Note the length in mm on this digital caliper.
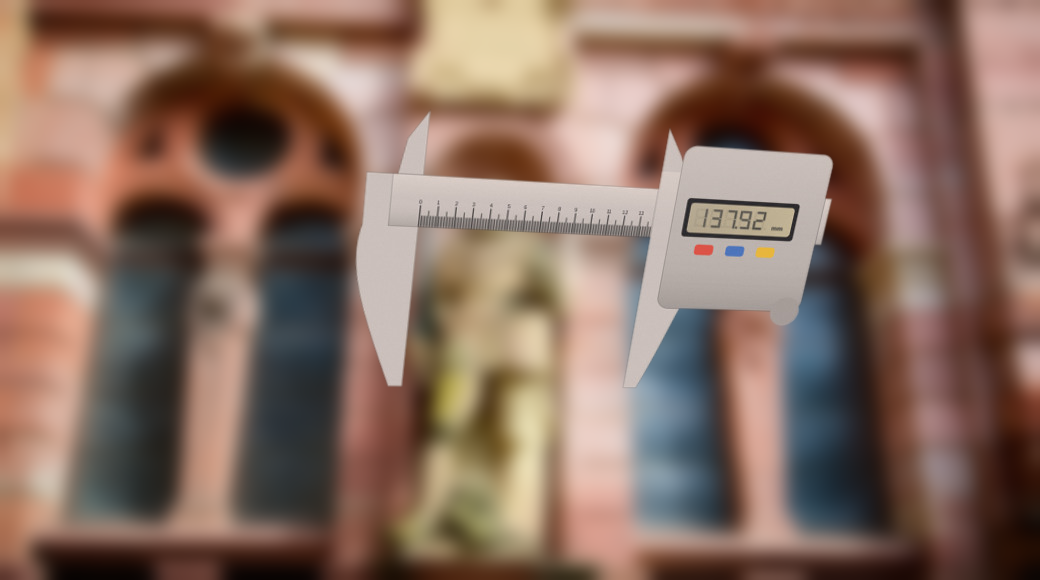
137.92 mm
